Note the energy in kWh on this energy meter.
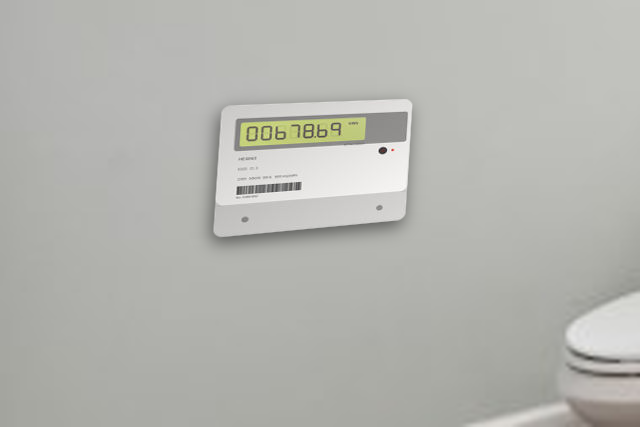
678.69 kWh
